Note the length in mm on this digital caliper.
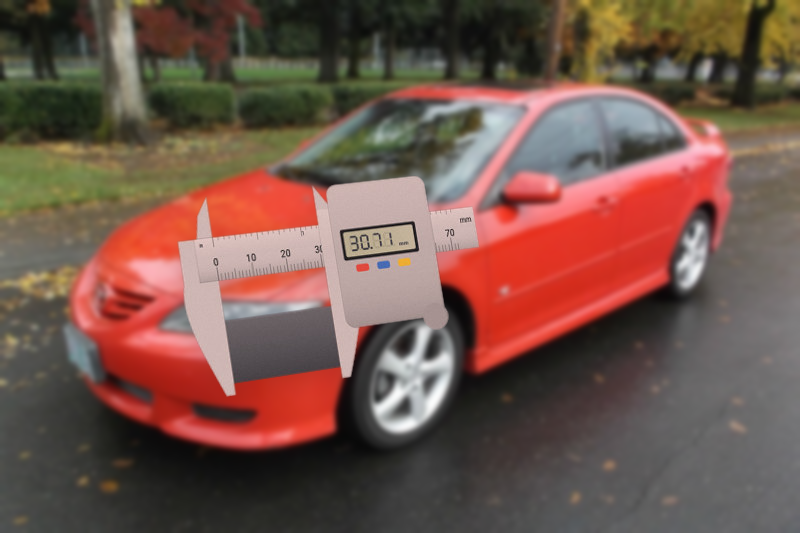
30.71 mm
